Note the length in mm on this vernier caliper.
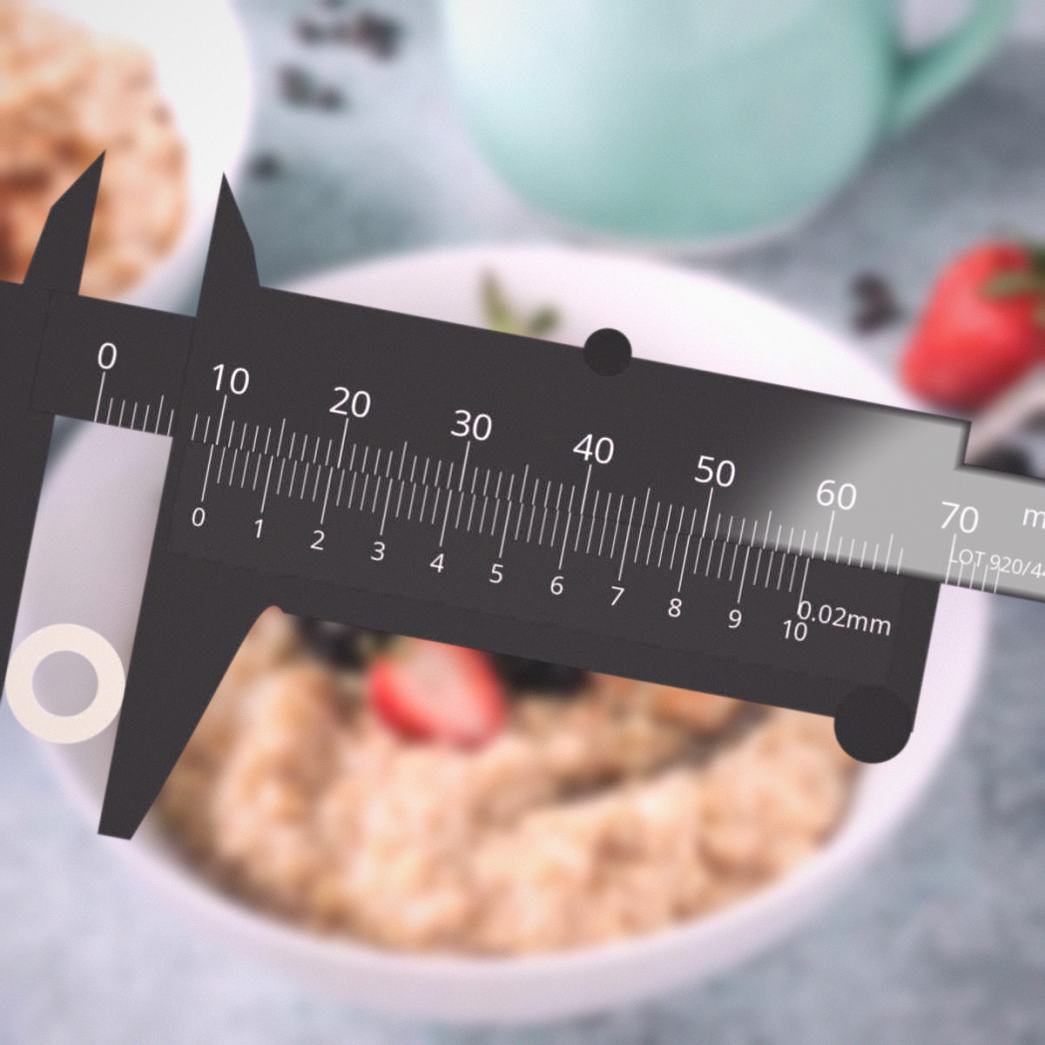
9.7 mm
